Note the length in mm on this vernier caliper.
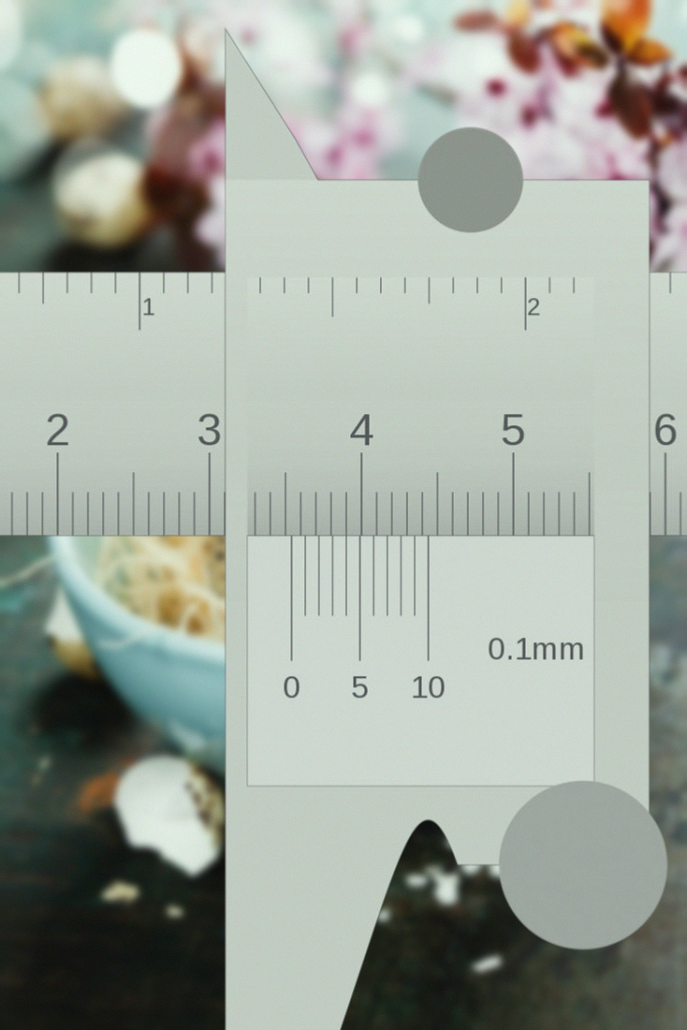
35.4 mm
